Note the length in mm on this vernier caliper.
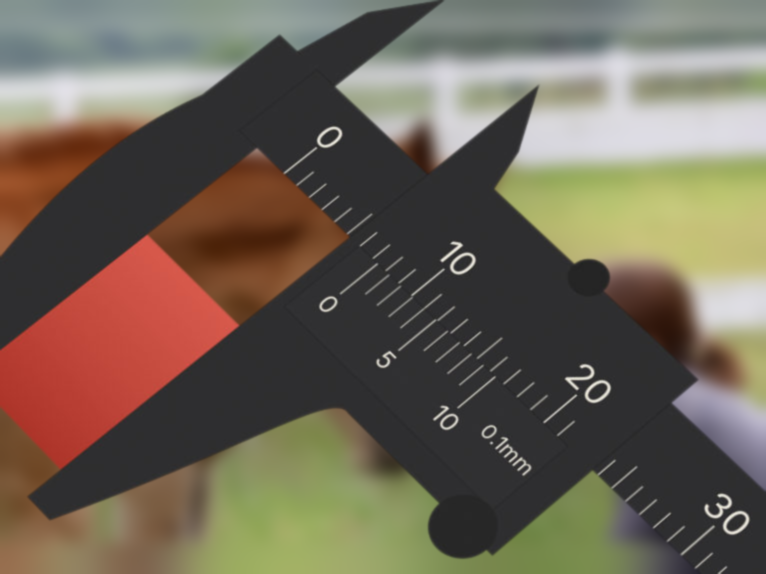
7.4 mm
